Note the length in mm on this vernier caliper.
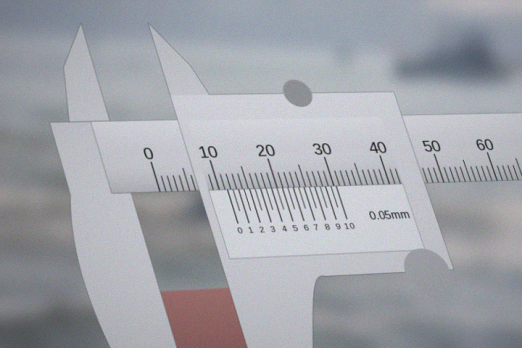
11.4 mm
